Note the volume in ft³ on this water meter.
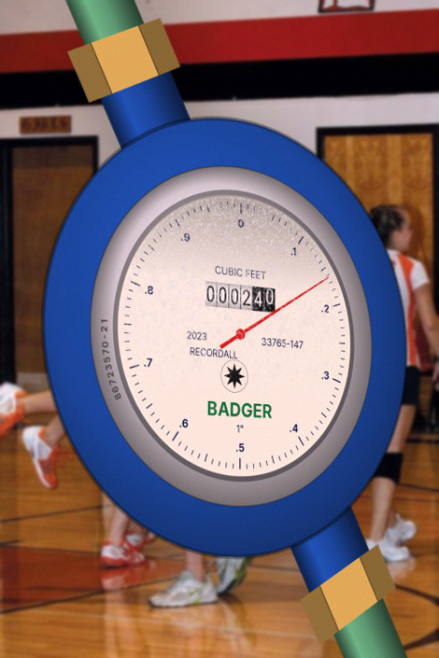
240.16 ft³
